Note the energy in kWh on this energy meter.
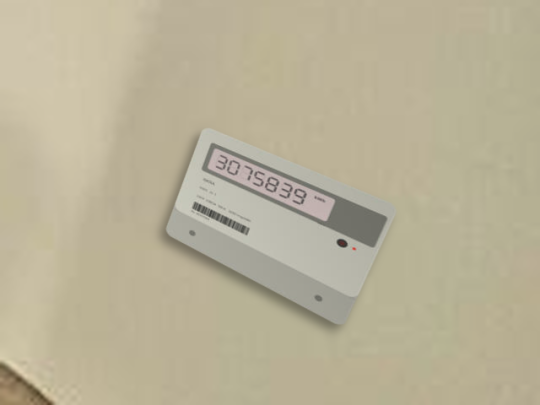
3075839 kWh
